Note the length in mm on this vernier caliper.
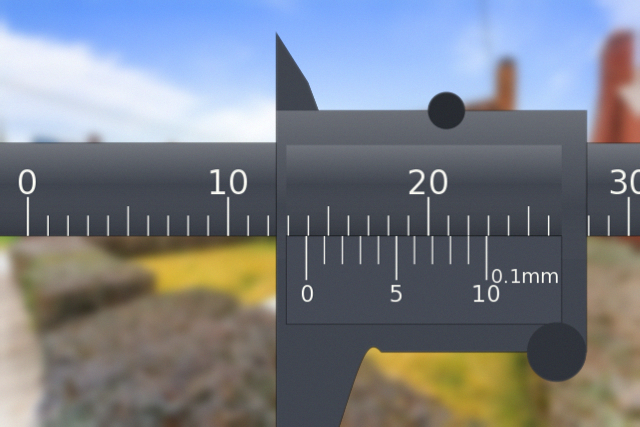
13.9 mm
